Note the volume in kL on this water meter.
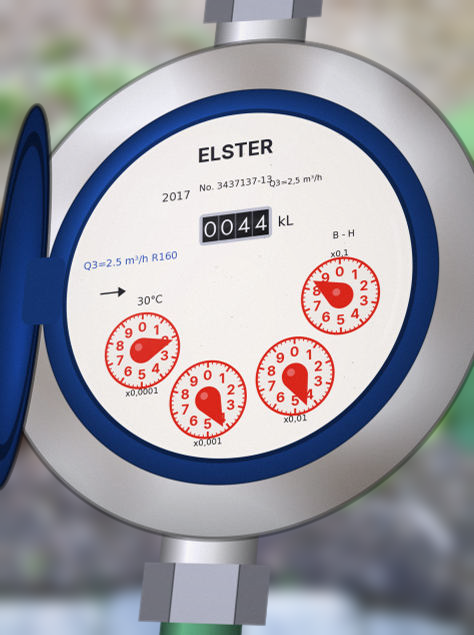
44.8442 kL
